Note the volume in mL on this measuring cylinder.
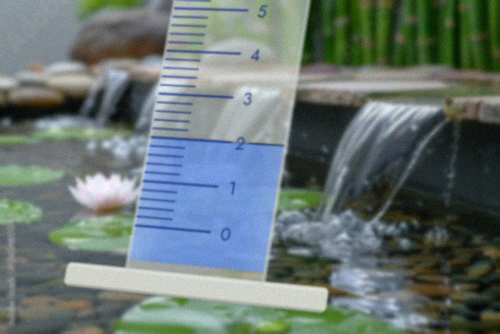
2 mL
